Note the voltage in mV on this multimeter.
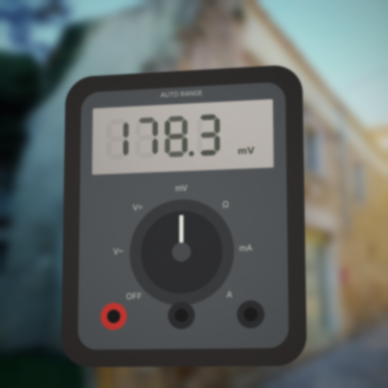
178.3 mV
